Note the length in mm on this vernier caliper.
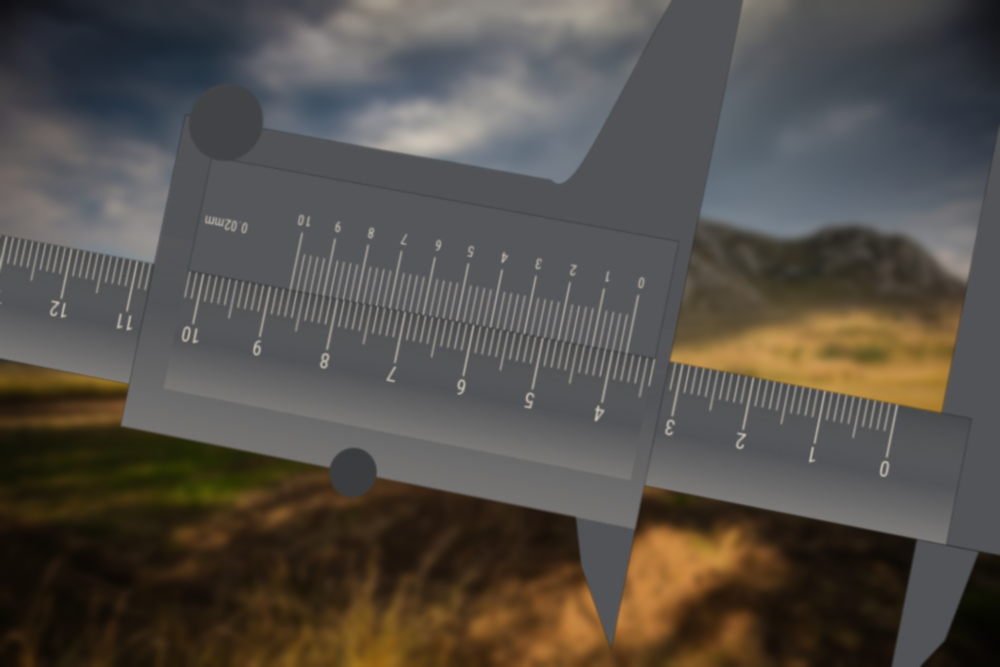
38.0 mm
